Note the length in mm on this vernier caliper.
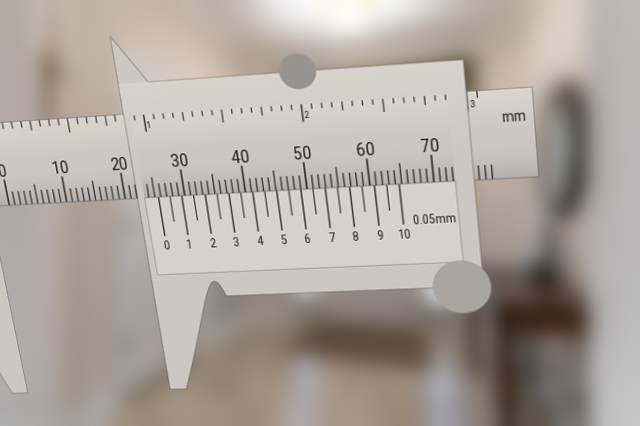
25.6 mm
